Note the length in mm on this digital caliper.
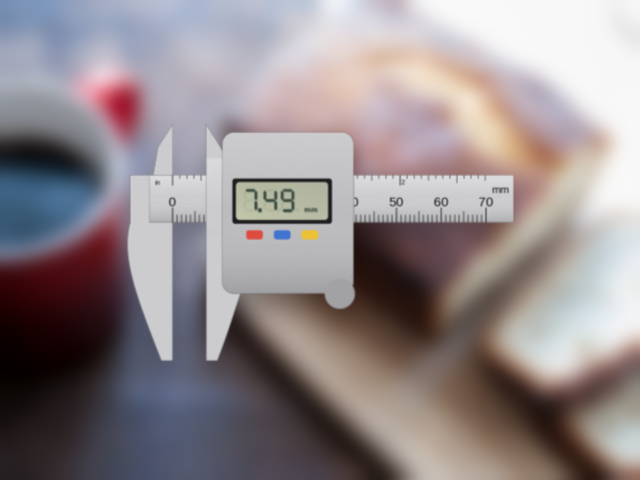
7.49 mm
